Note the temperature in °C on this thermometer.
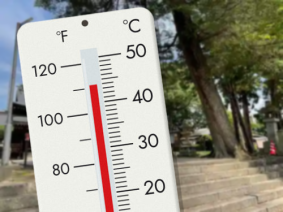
44 °C
